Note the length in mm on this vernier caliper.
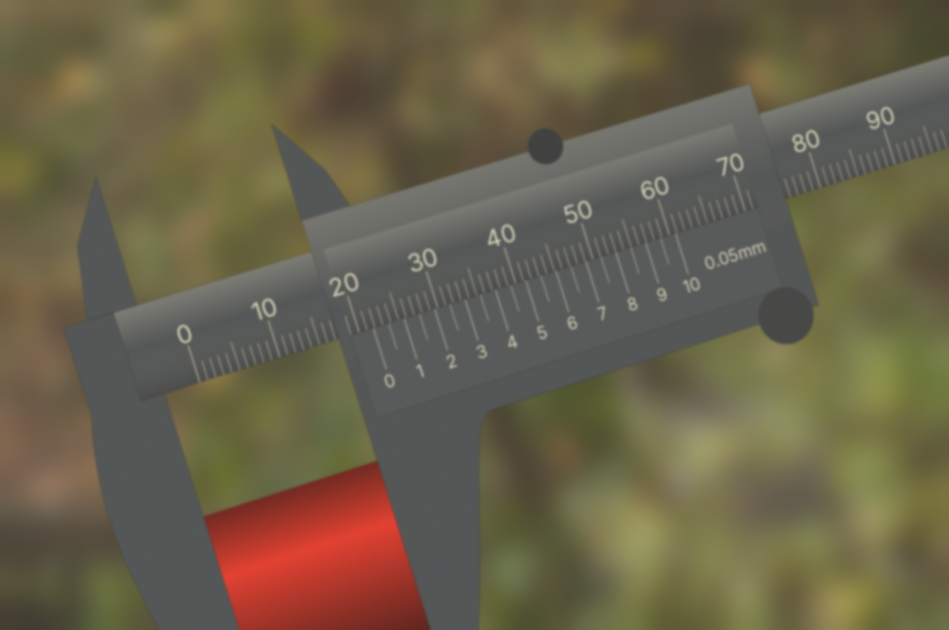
21.8 mm
